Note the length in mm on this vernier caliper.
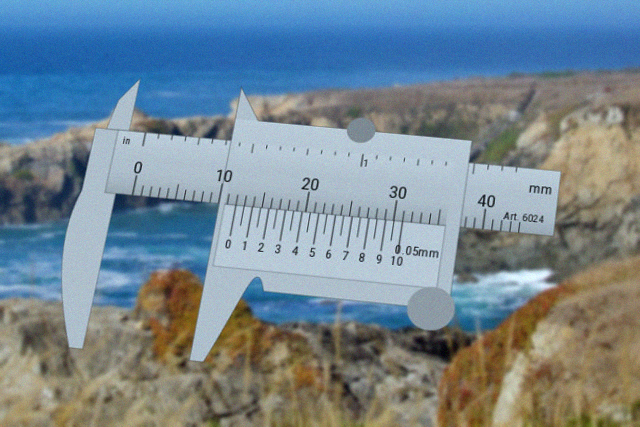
12.0 mm
